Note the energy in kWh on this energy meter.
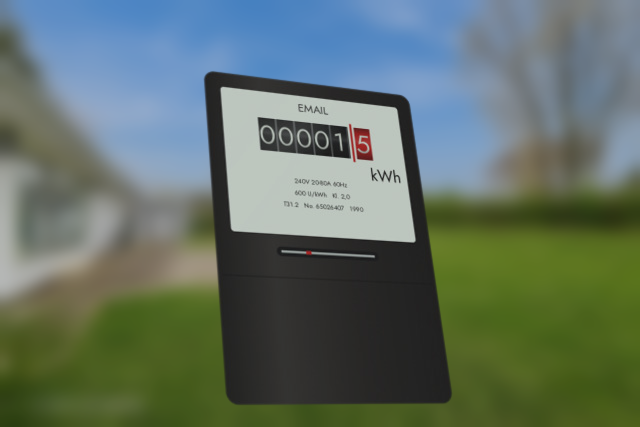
1.5 kWh
